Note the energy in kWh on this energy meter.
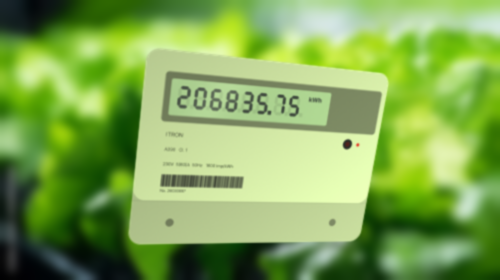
206835.75 kWh
